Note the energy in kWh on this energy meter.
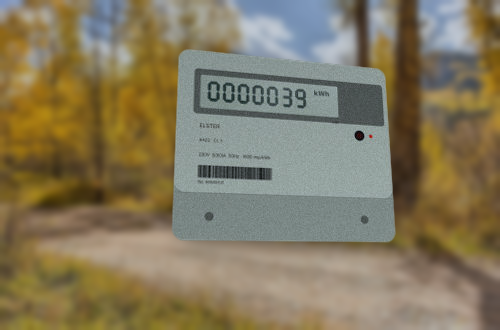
39 kWh
